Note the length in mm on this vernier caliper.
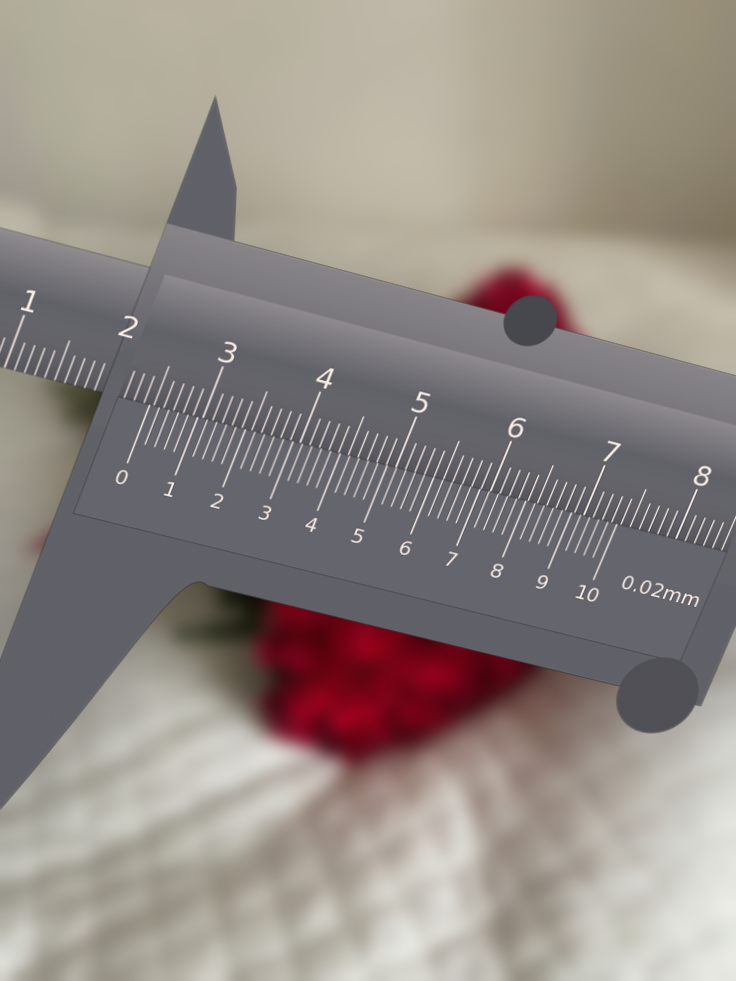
24.6 mm
